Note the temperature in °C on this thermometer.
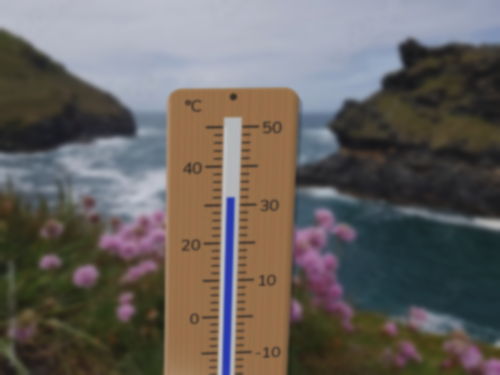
32 °C
